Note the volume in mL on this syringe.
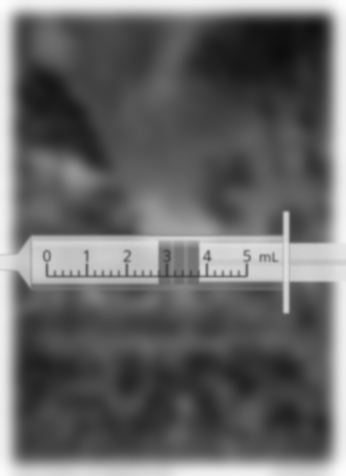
2.8 mL
